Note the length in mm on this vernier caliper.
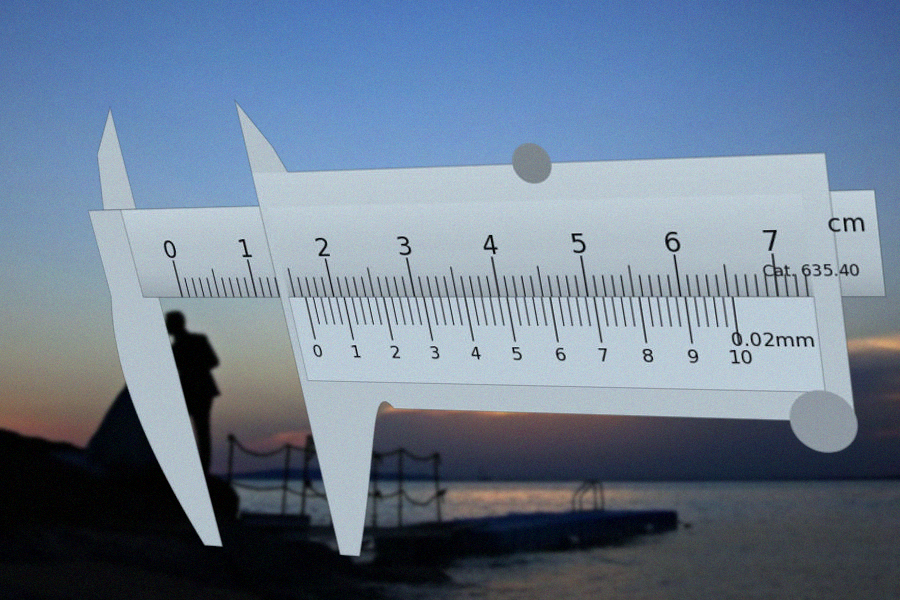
16.4 mm
